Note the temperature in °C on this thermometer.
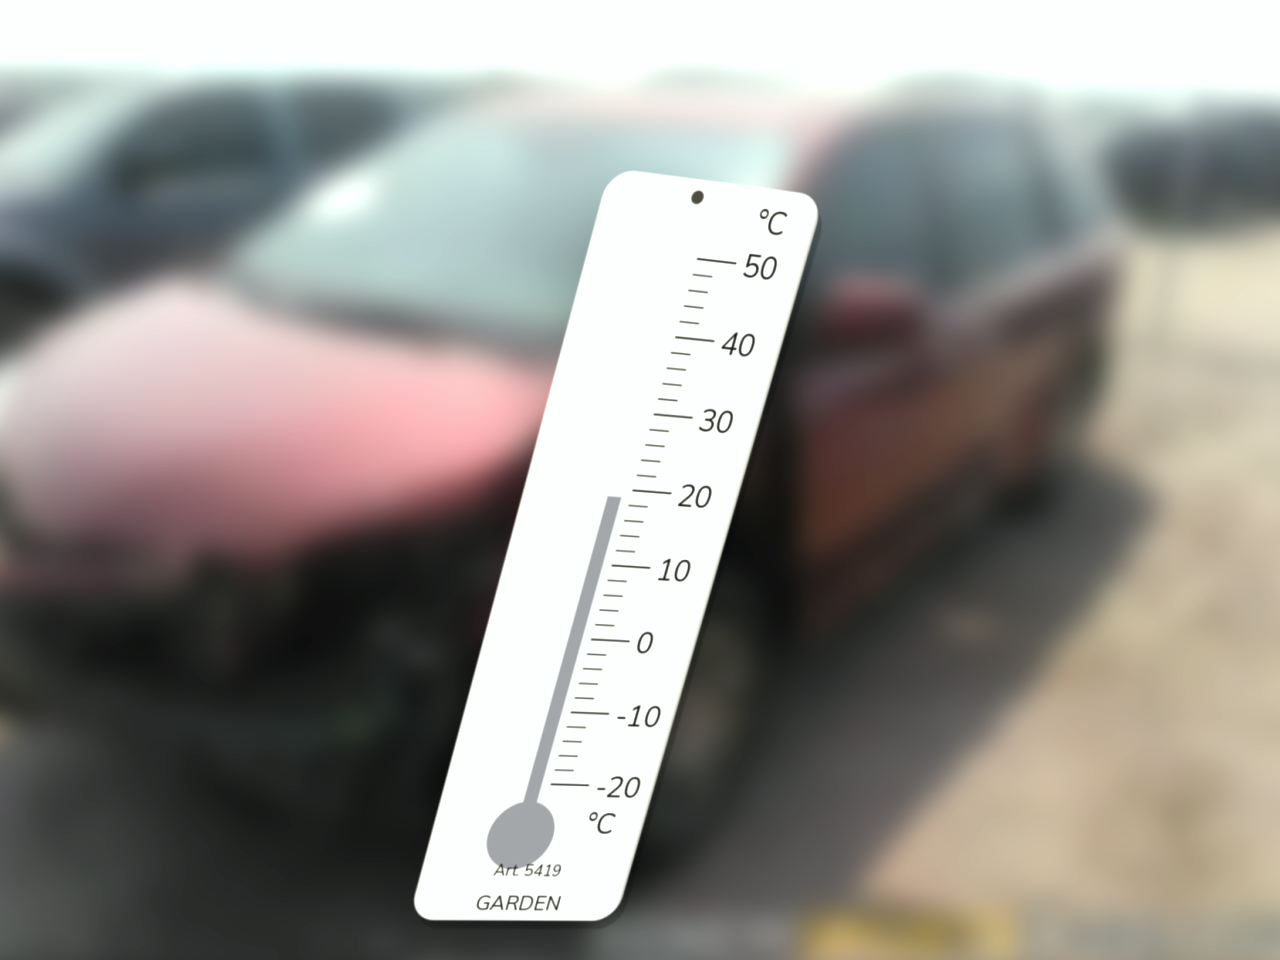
19 °C
